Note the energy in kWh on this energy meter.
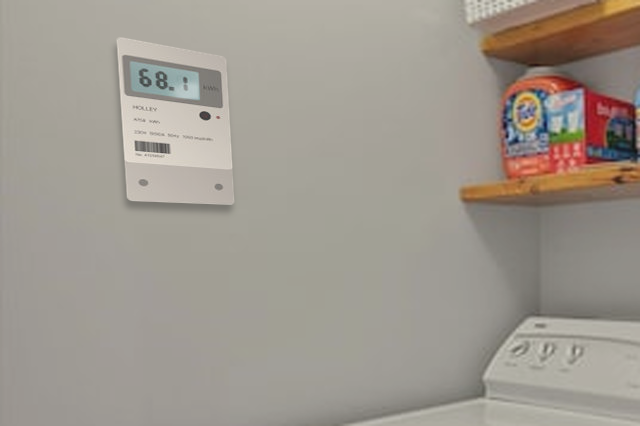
68.1 kWh
